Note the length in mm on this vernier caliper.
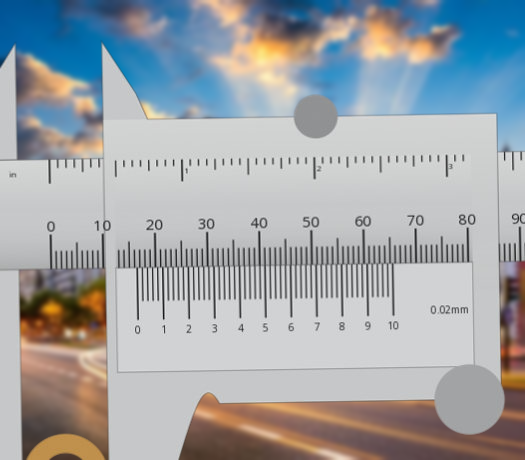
16.5 mm
